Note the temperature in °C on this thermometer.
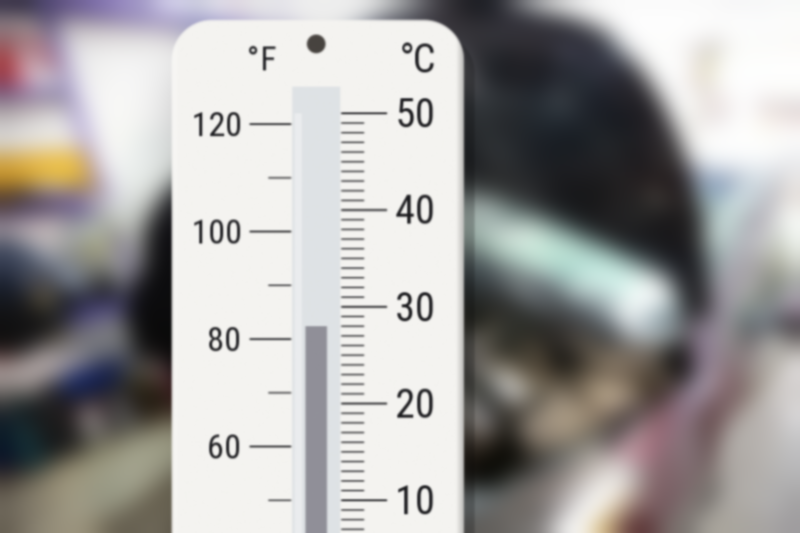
28 °C
